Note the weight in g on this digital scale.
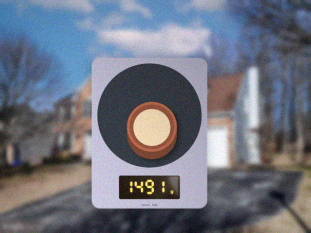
1491 g
